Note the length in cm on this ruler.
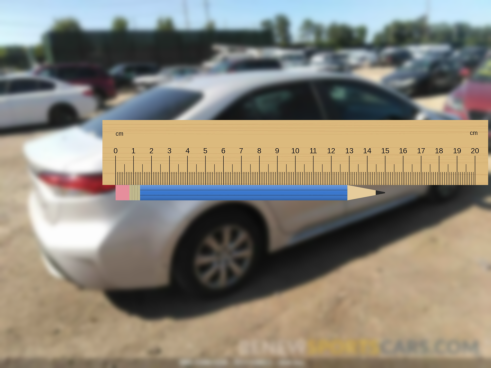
15 cm
